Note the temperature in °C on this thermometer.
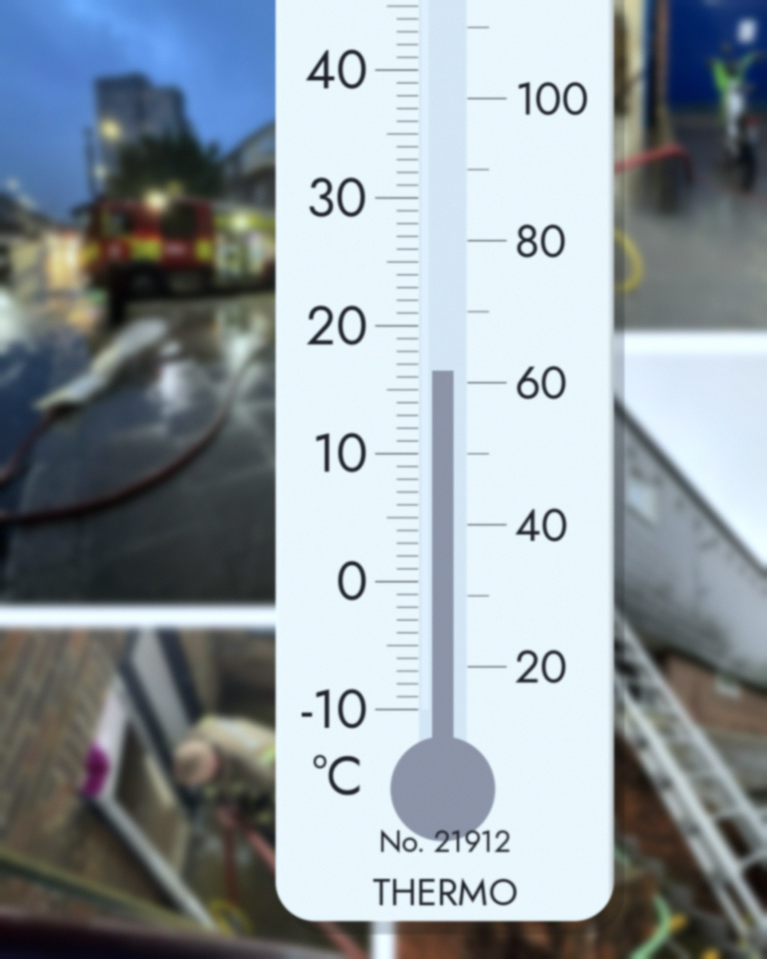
16.5 °C
